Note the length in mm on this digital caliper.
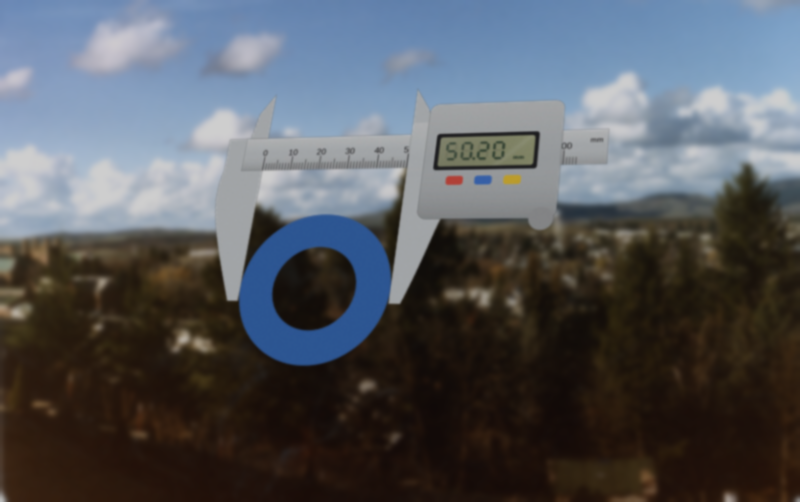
50.20 mm
